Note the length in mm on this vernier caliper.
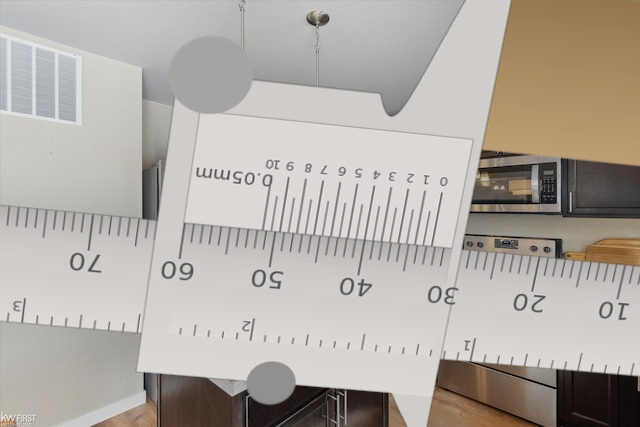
32.4 mm
